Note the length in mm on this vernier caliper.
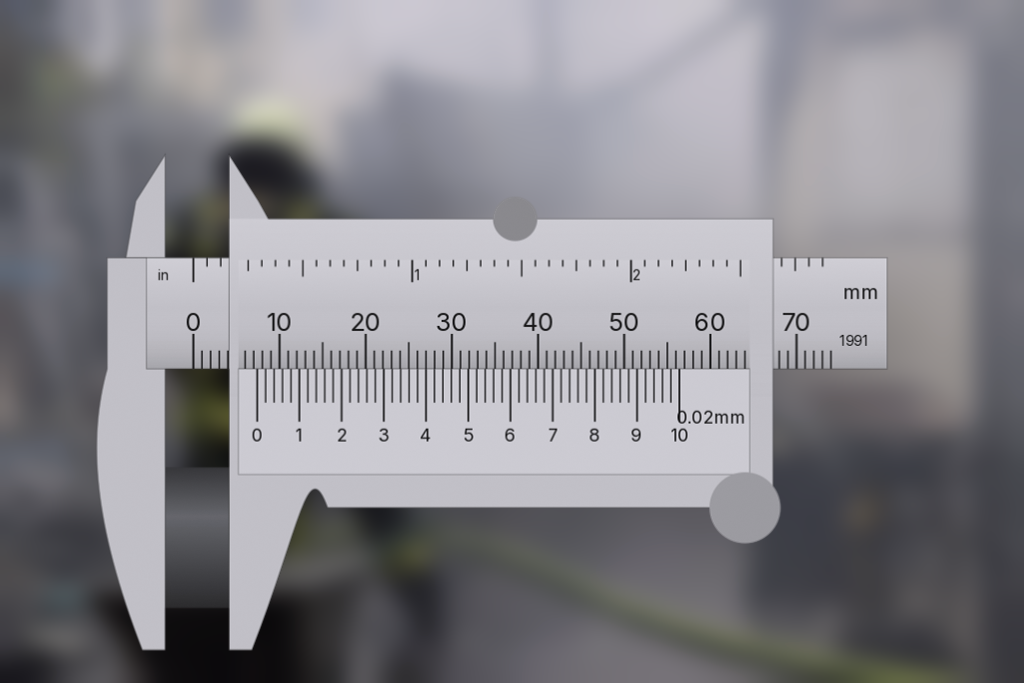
7.4 mm
